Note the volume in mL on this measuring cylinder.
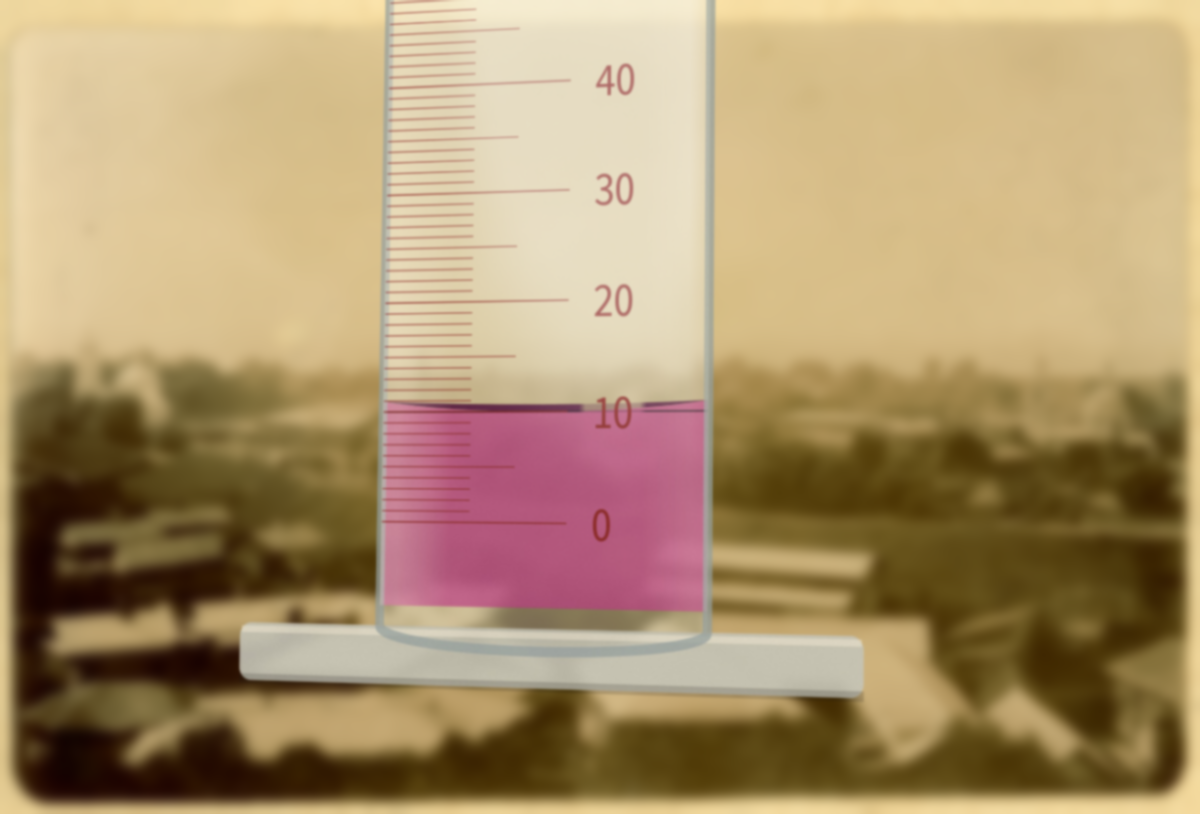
10 mL
